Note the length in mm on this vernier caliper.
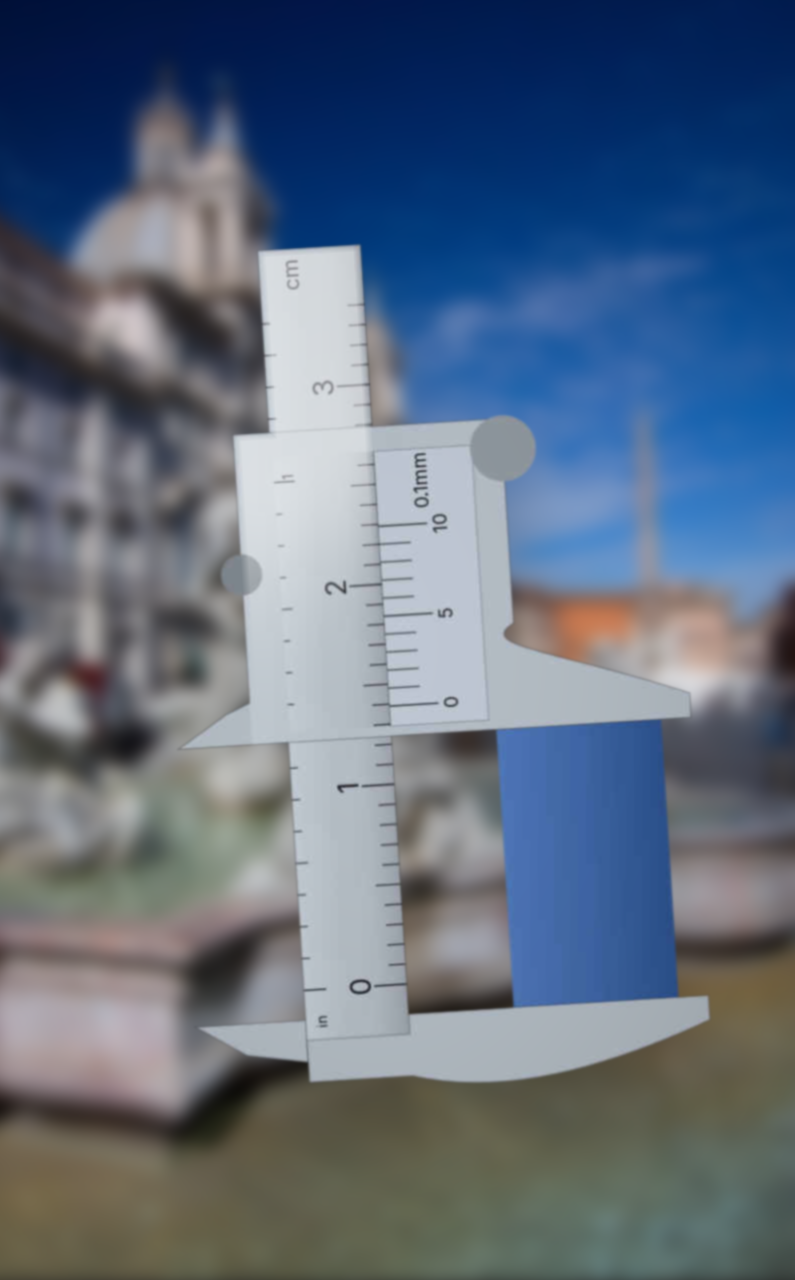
13.9 mm
